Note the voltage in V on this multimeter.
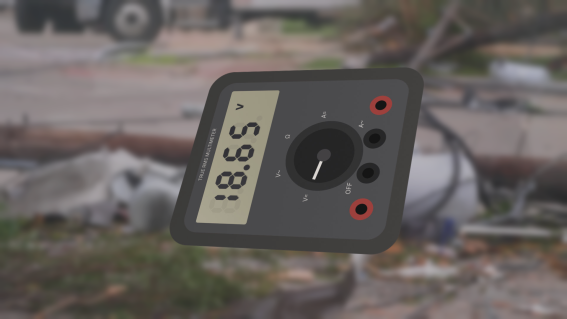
18.65 V
